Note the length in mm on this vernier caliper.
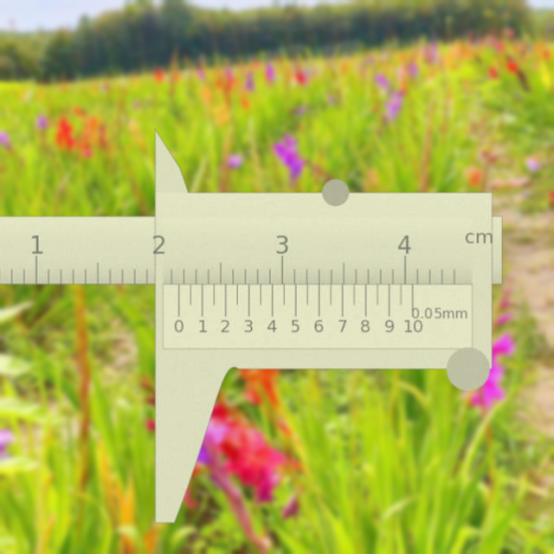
21.6 mm
